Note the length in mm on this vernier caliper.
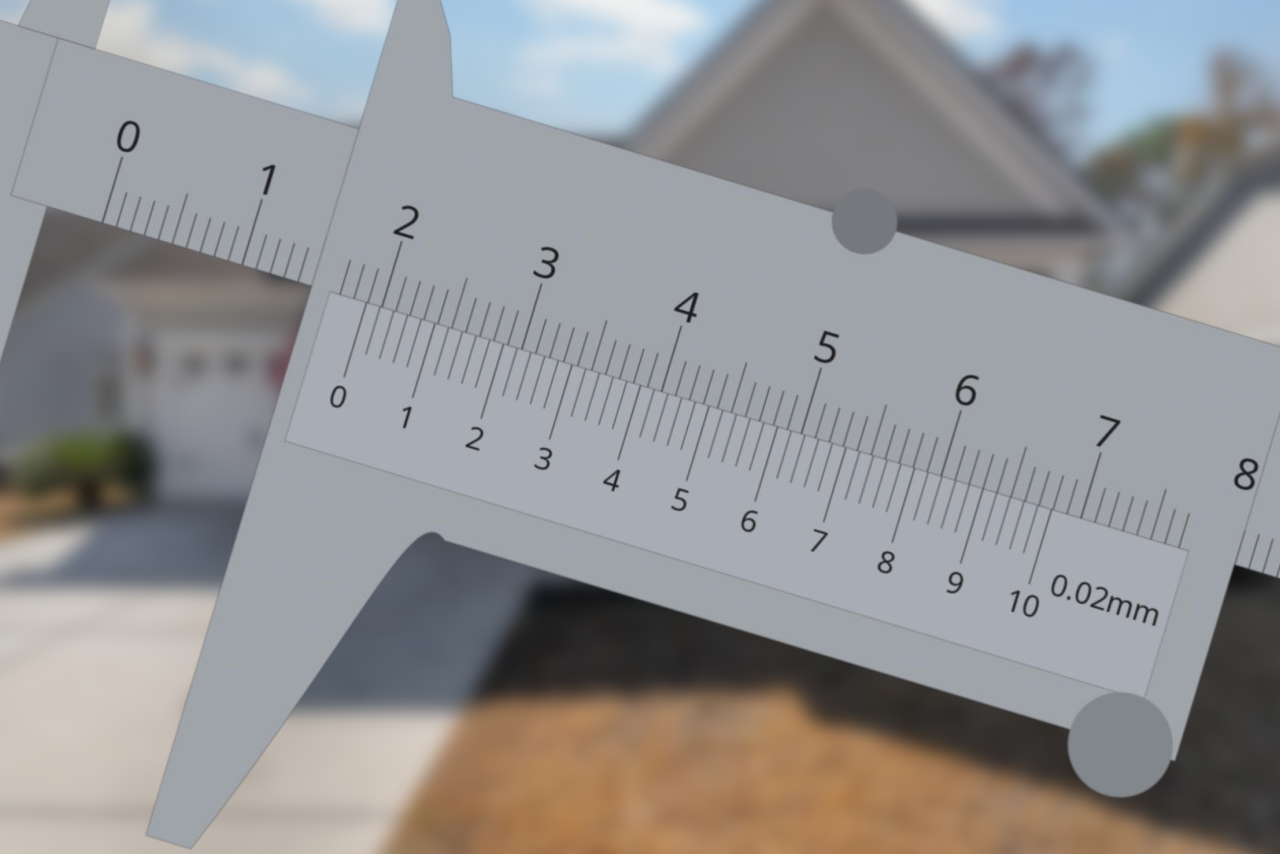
18.9 mm
